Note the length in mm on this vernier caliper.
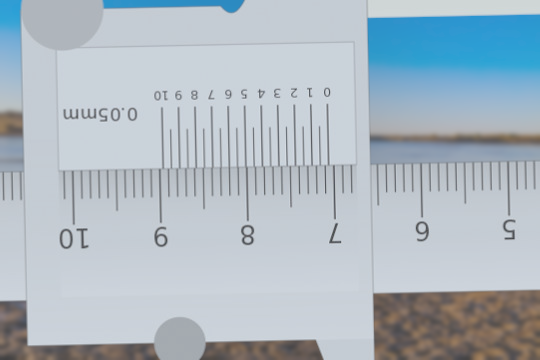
70.6 mm
